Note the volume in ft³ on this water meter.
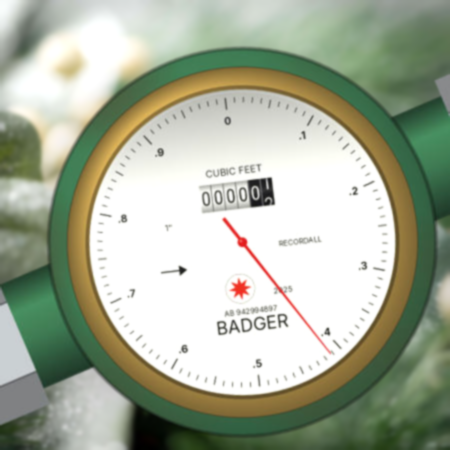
1.41 ft³
